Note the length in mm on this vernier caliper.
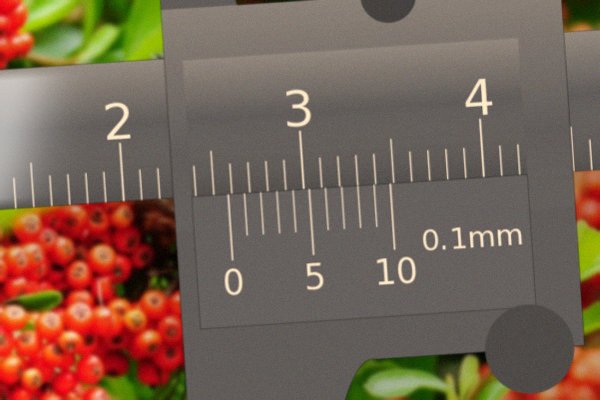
25.8 mm
